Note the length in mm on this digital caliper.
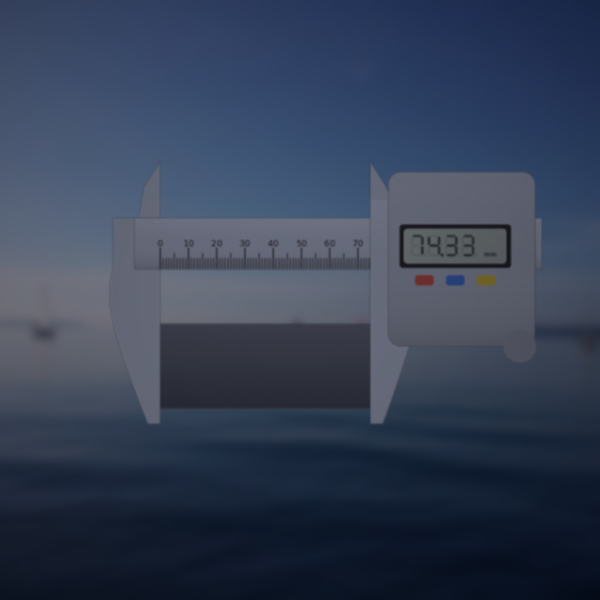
74.33 mm
